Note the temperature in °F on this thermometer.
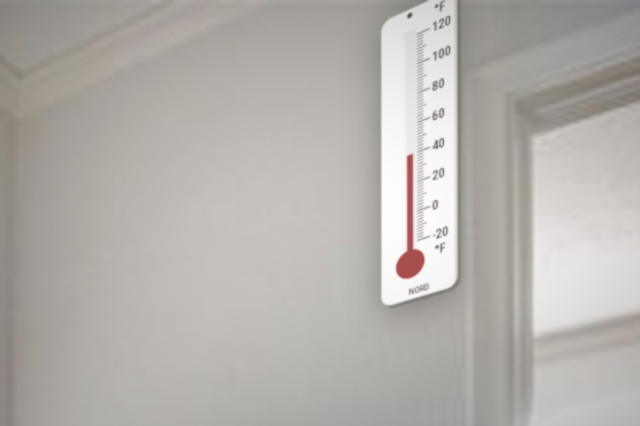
40 °F
